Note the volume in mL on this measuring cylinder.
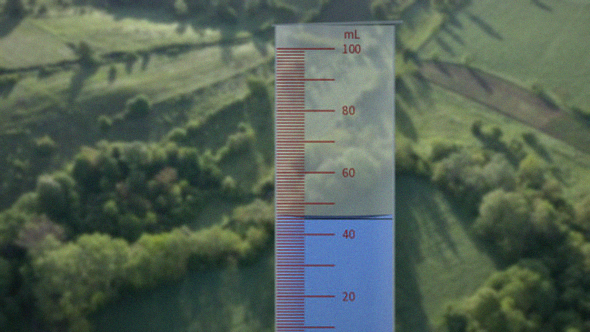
45 mL
